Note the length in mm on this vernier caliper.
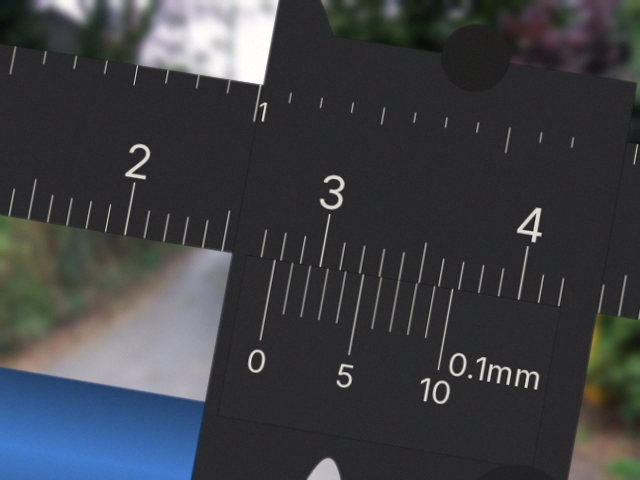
27.7 mm
